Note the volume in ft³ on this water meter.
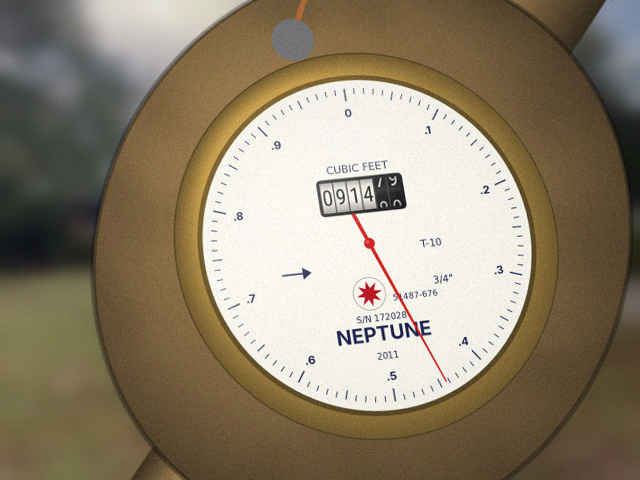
91479.44 ft³
